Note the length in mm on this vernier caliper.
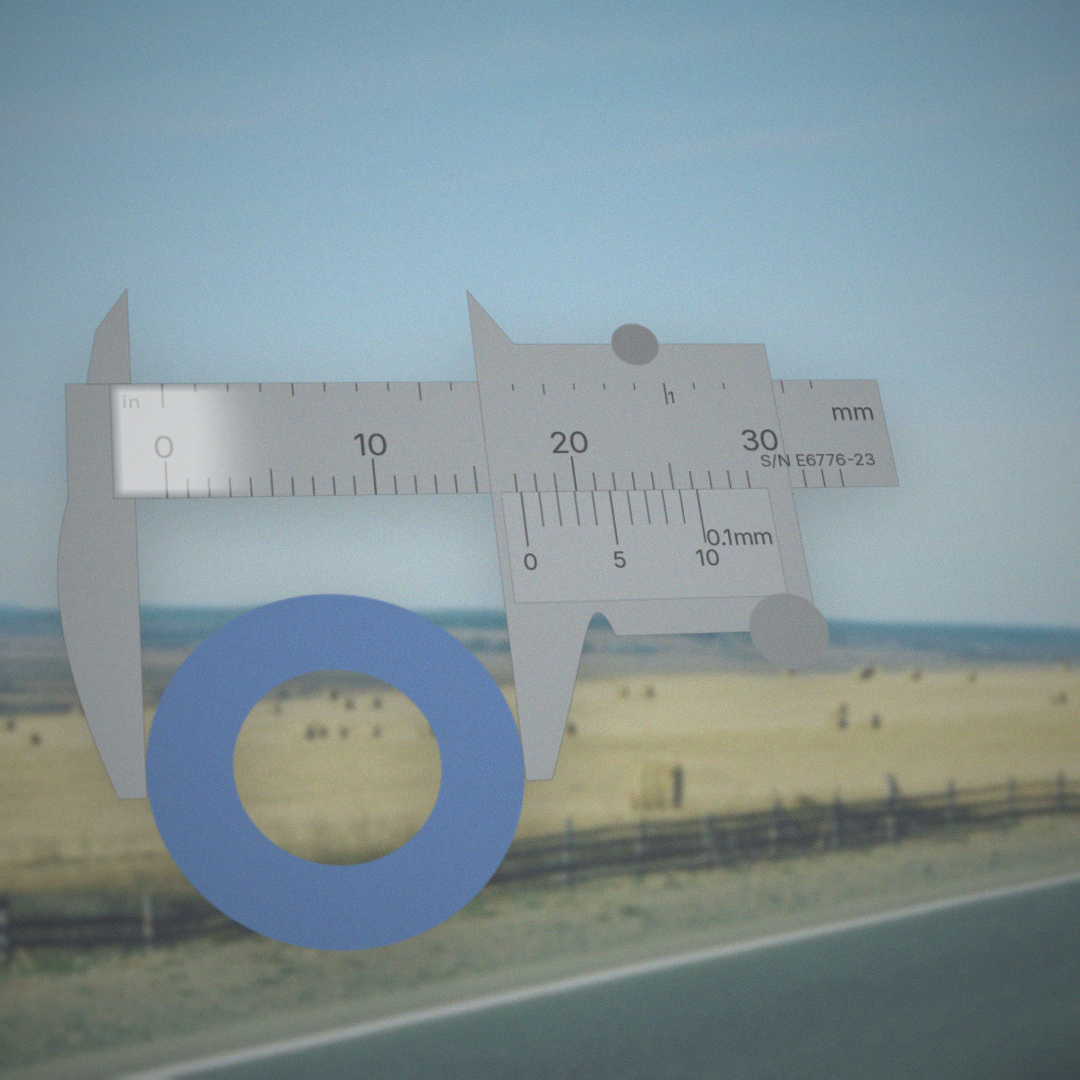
17.2 mm
